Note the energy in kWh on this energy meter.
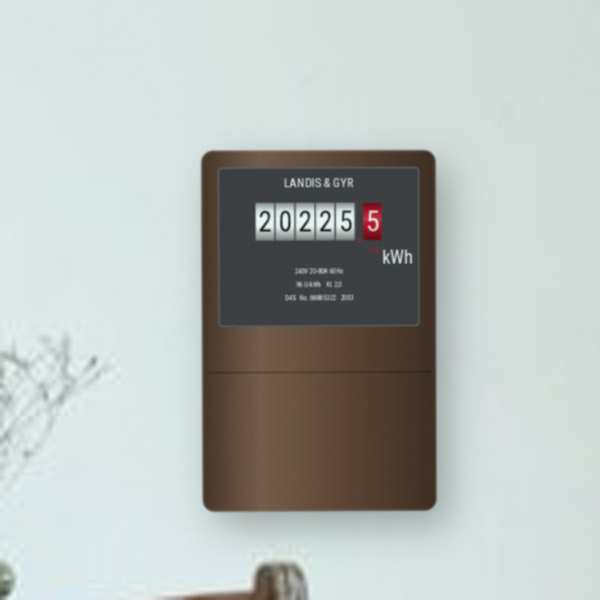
20225.5 kWh
